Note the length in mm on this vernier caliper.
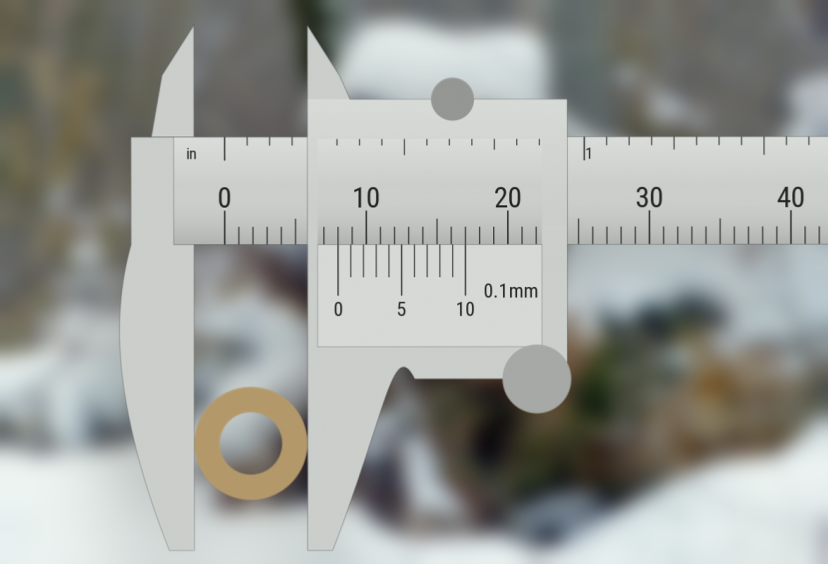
8.0 mm
